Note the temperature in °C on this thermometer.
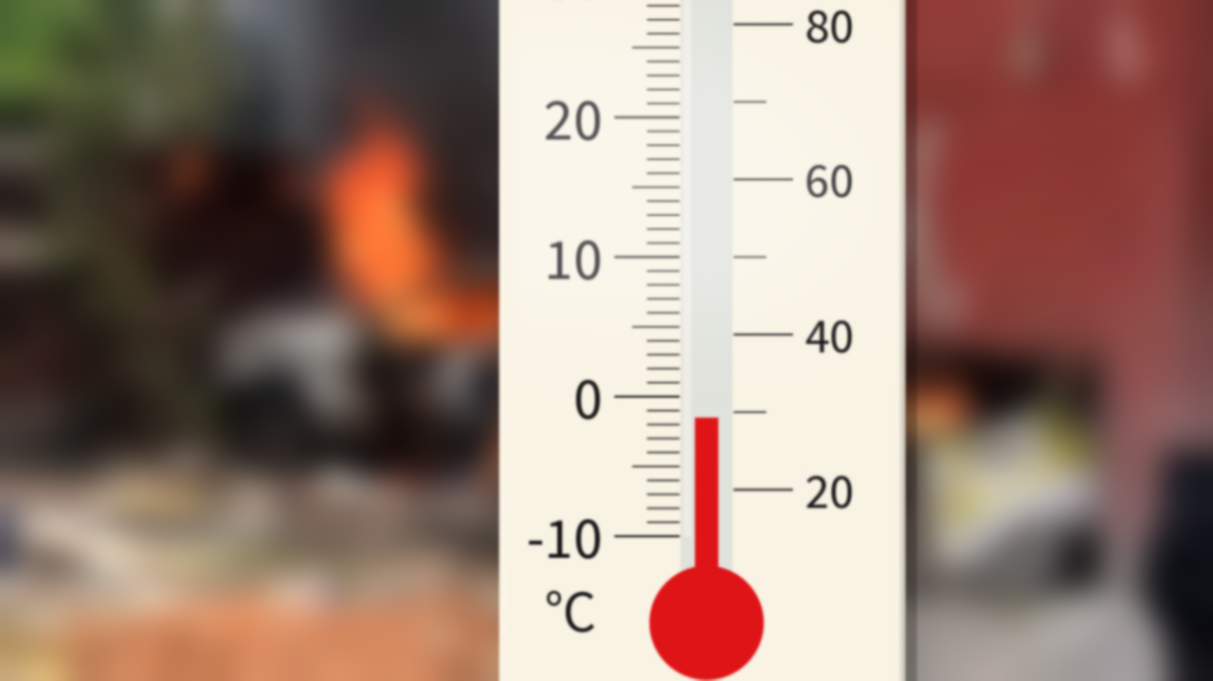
-1.5 °C
